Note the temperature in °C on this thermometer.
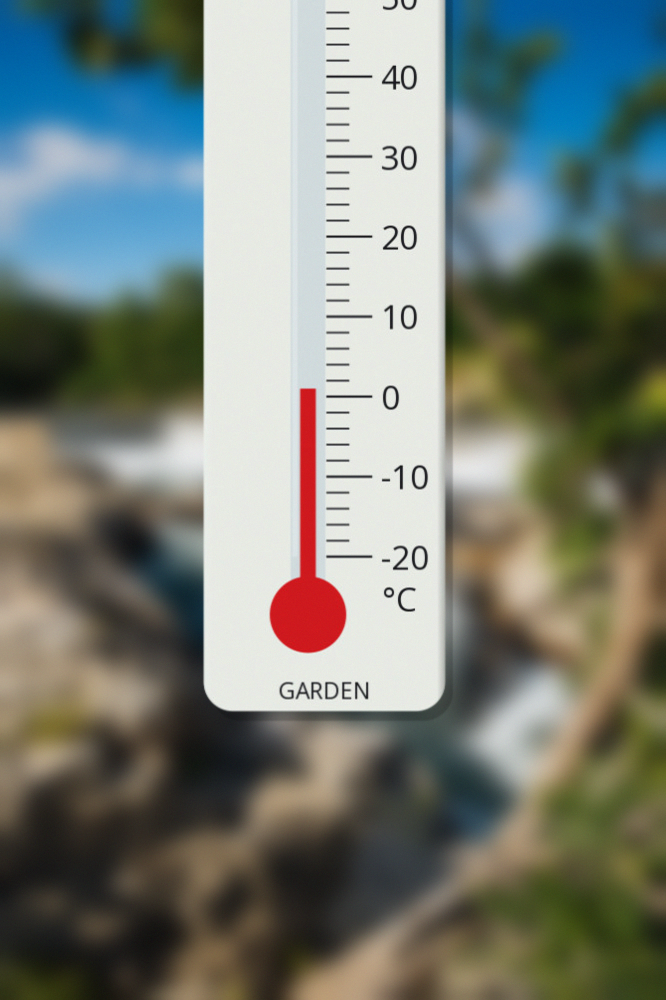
1 °C
